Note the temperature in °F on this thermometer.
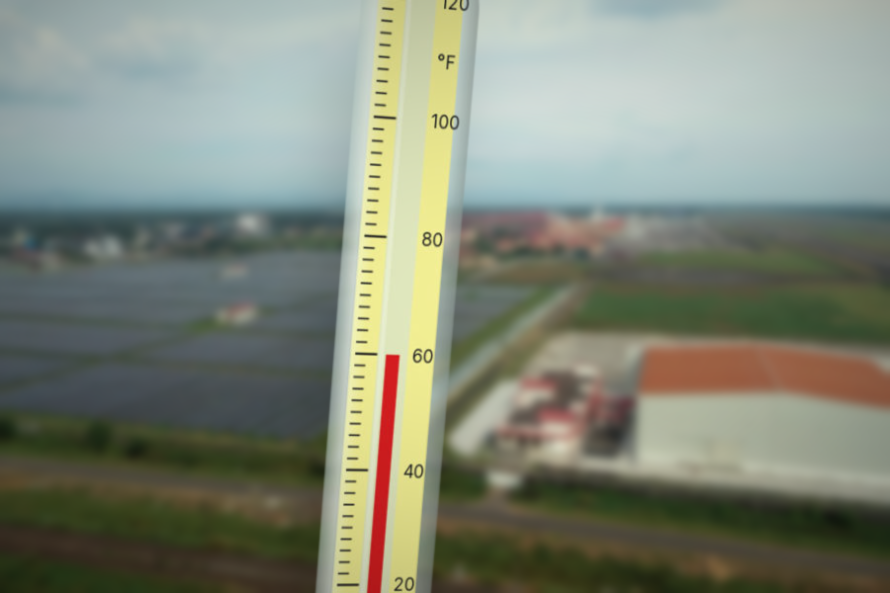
60 °F
